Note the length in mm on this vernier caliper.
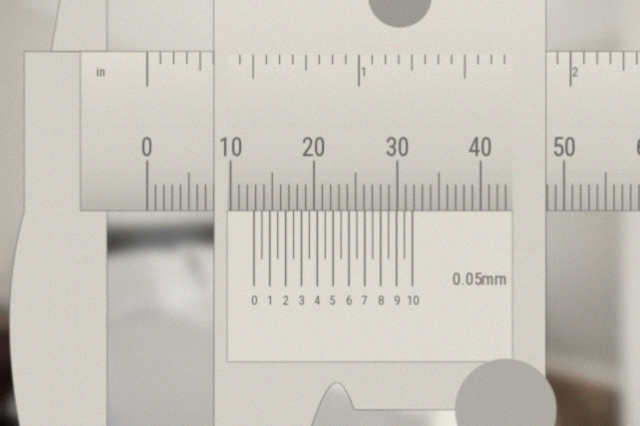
12.8 mm
